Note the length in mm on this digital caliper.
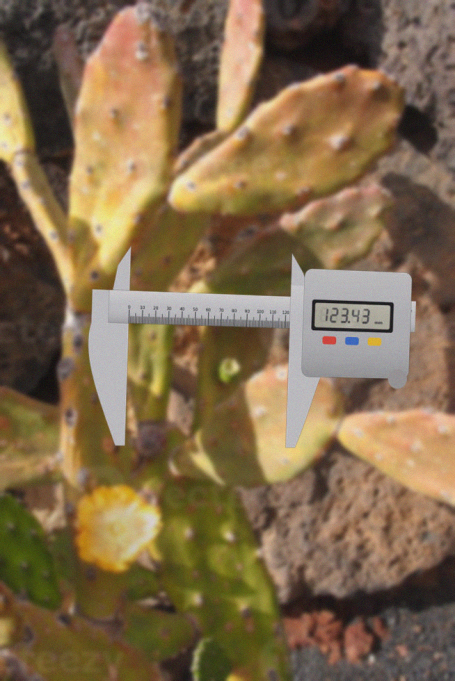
123.43 mm
